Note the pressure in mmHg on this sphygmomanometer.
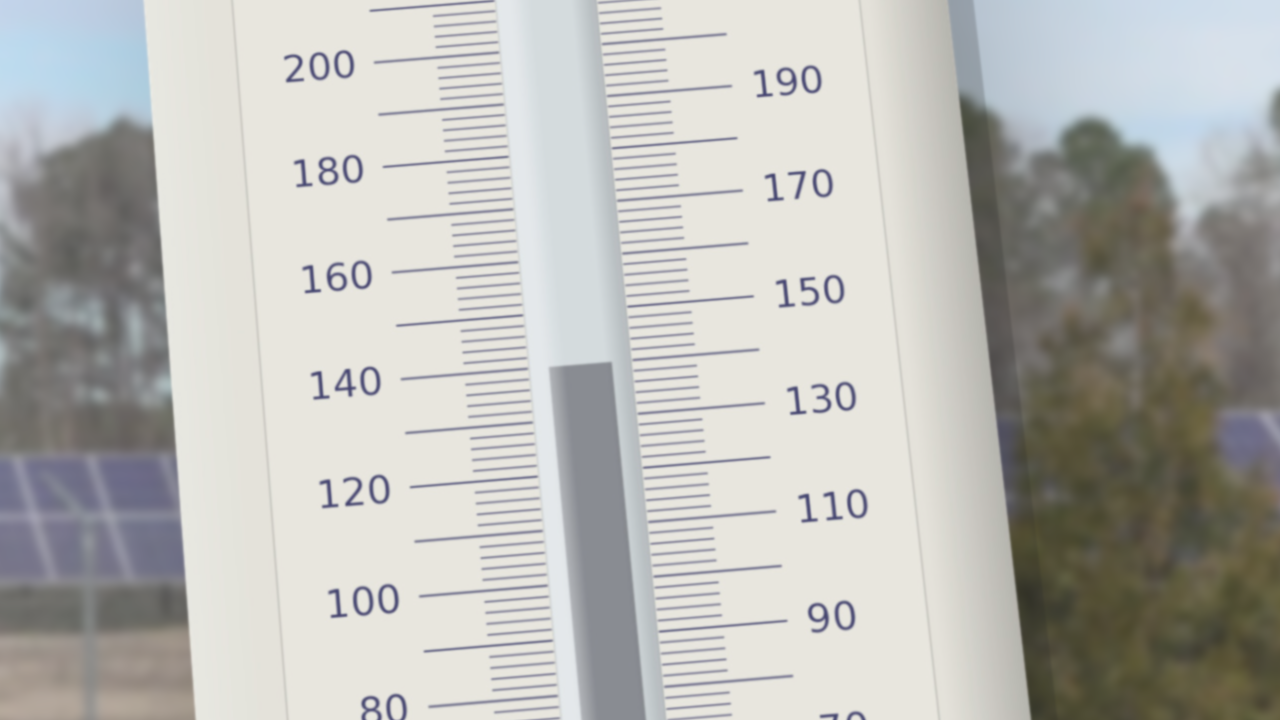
140 mmHg
